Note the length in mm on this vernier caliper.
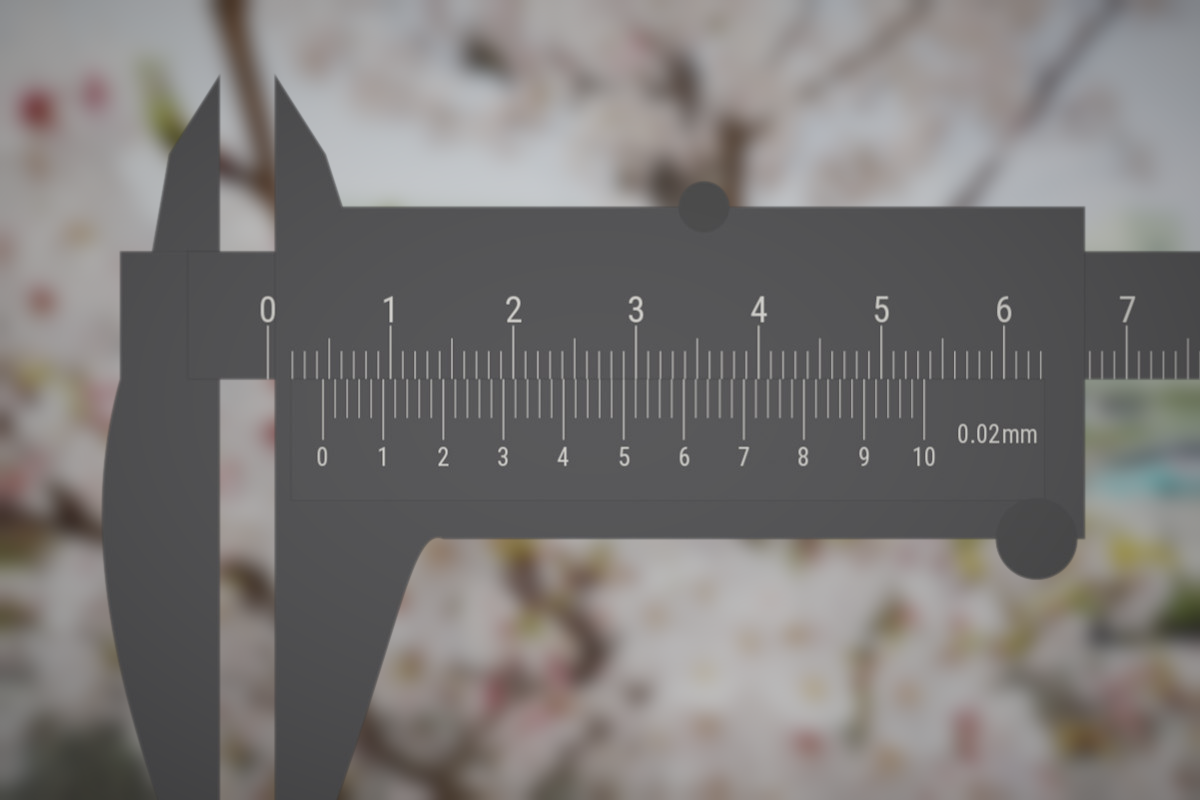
4.5 mm
